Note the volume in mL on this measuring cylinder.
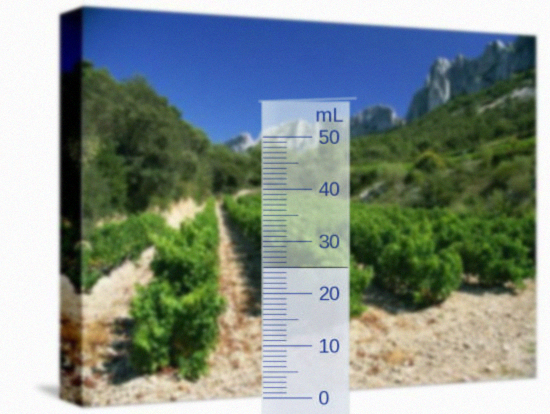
25 mL
